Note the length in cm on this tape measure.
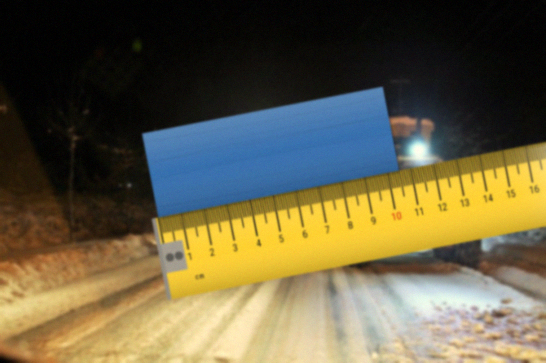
10.5 cm
